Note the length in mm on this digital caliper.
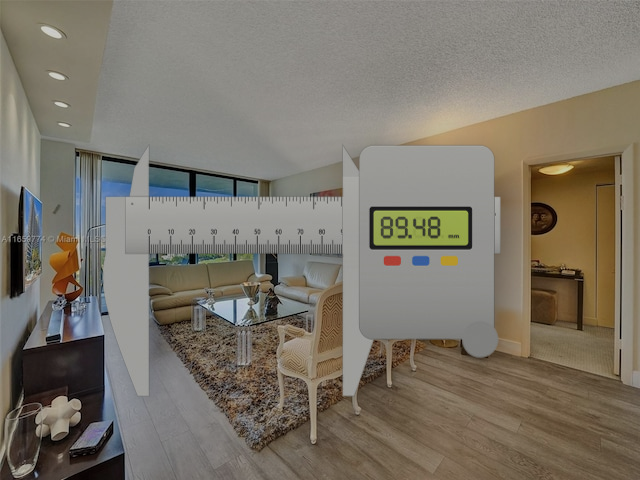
89.48 mm
